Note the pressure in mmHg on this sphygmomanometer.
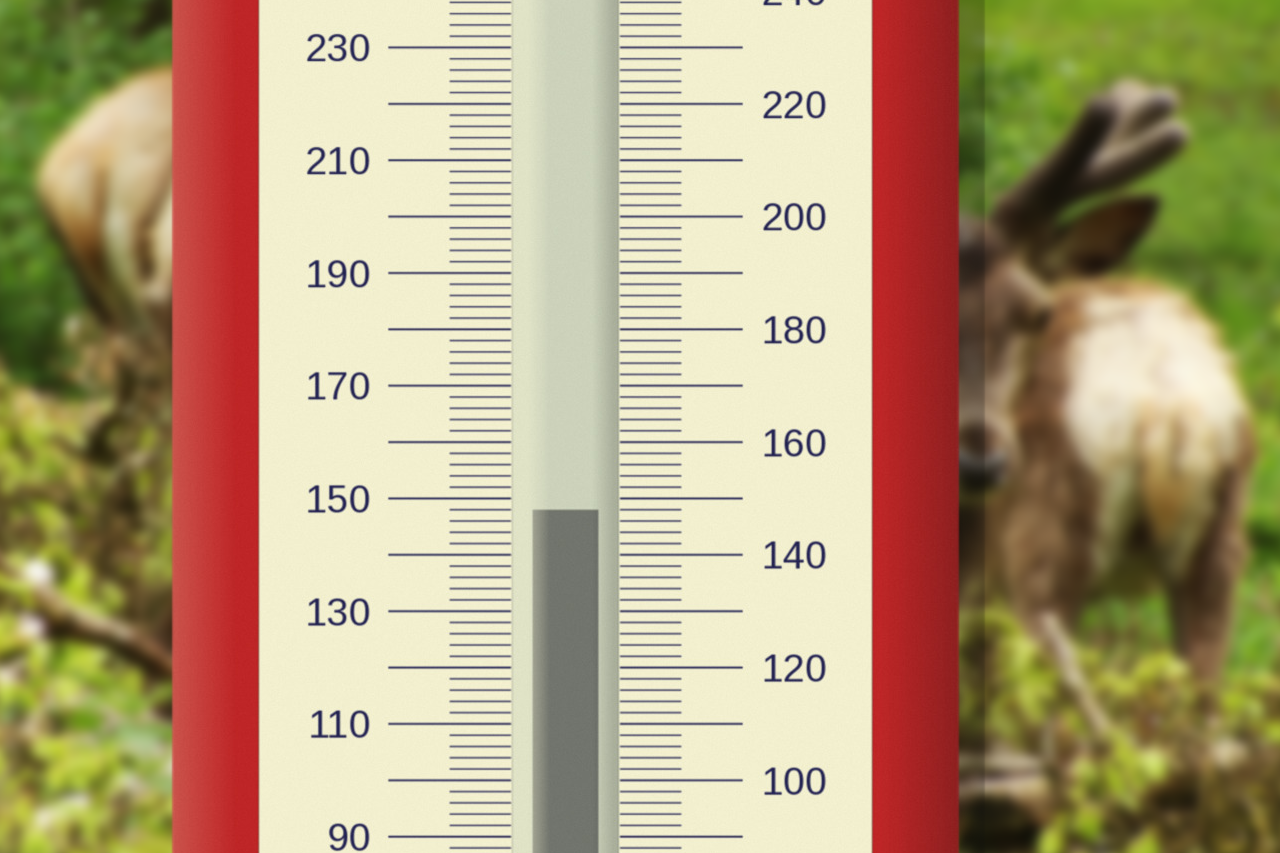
148 mmHg
